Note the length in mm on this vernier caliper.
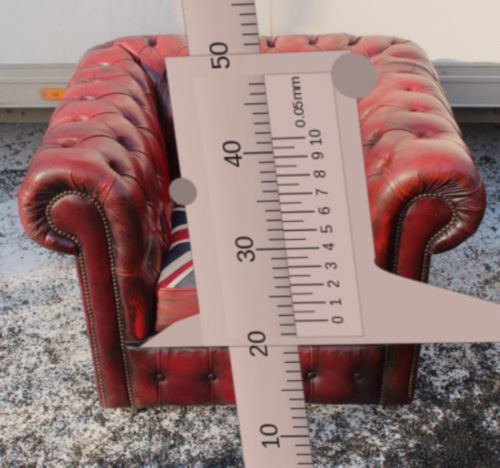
22.4 mm
